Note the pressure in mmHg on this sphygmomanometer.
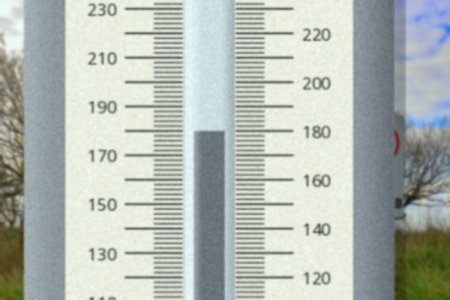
180 mmHg
